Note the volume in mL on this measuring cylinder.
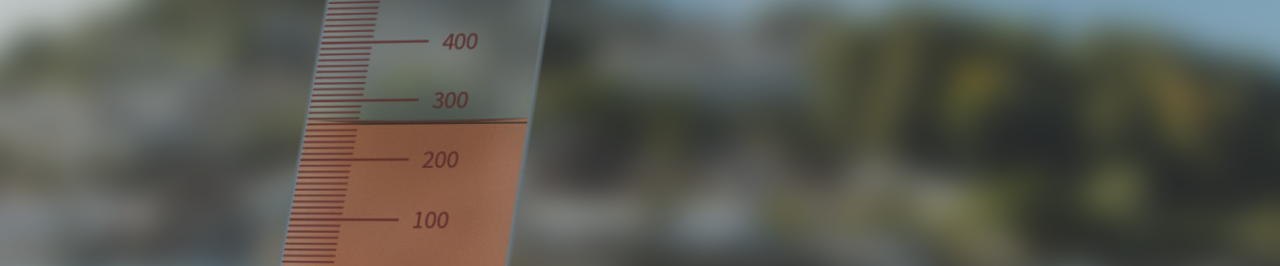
260 mL
